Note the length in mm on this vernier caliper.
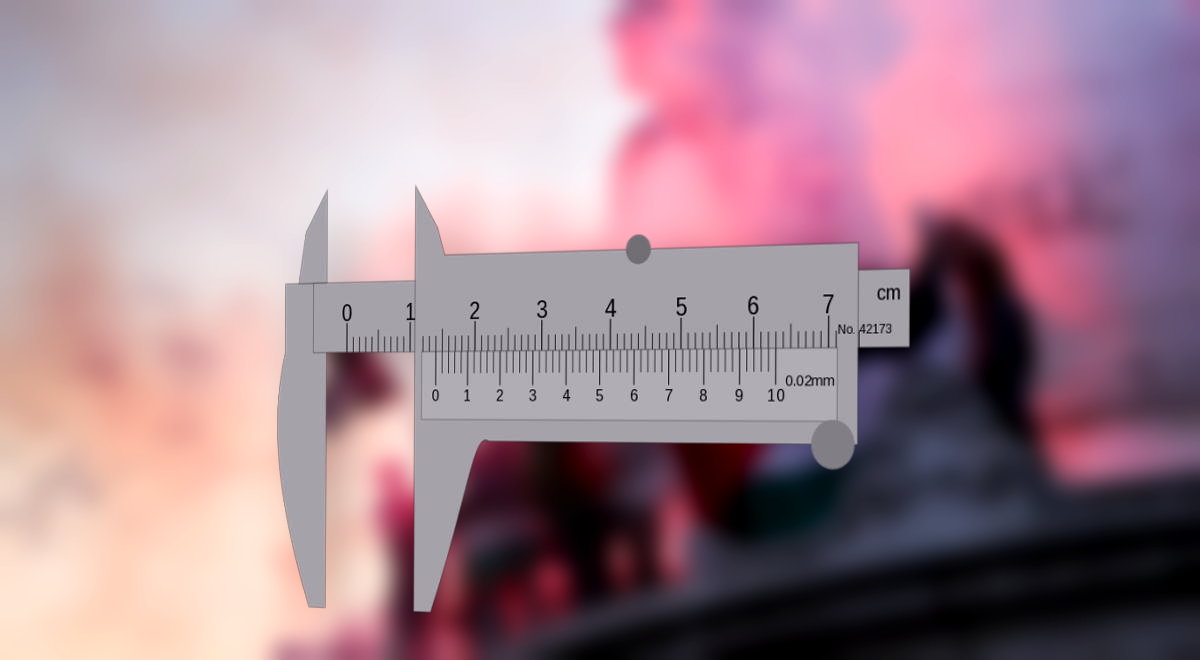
14.0 mm
